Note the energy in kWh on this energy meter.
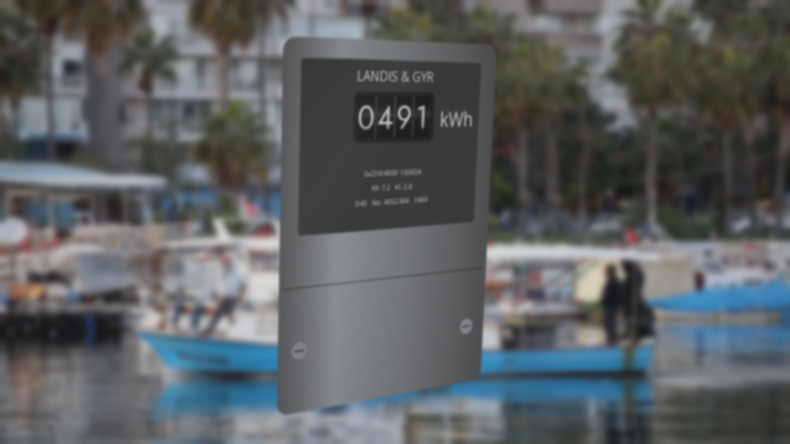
491 kWh
